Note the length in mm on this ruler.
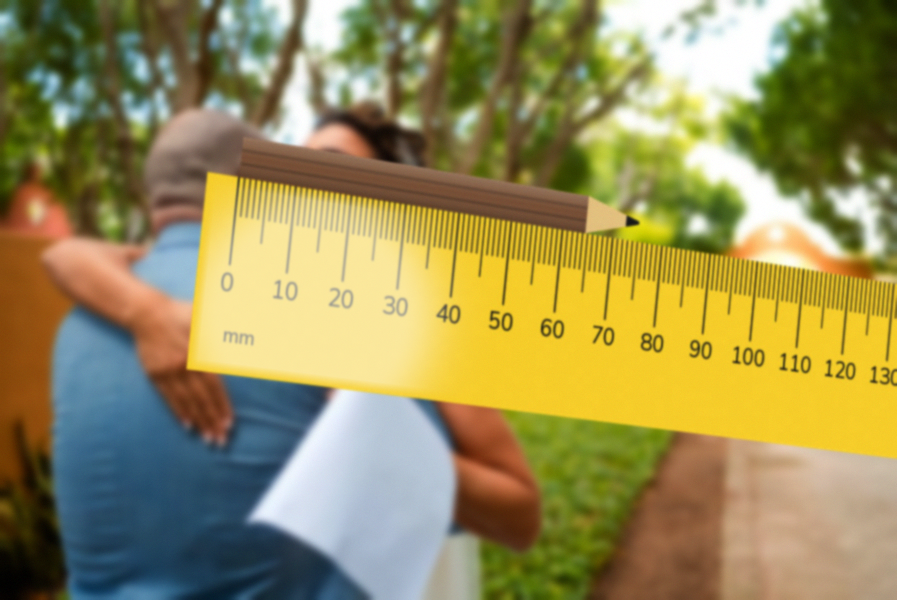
75 mm
